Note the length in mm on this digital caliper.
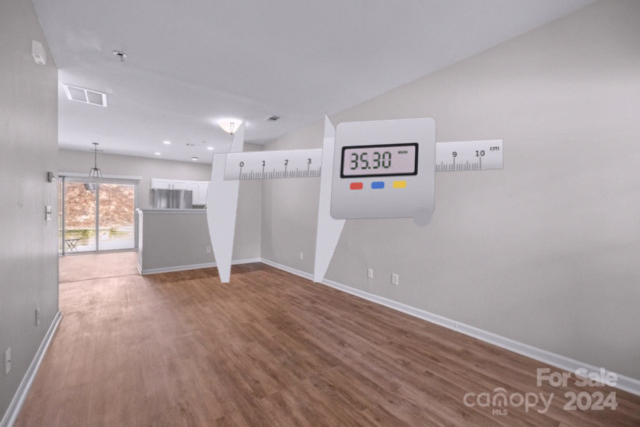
35.30 mm
